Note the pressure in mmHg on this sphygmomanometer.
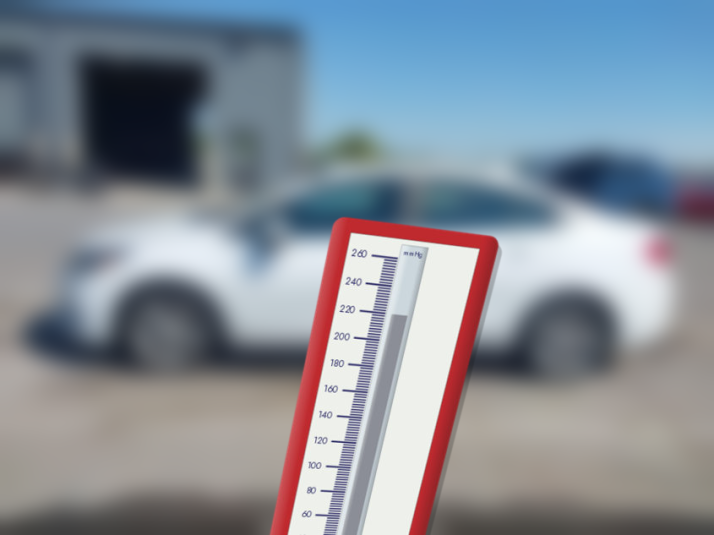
220 mmHg
